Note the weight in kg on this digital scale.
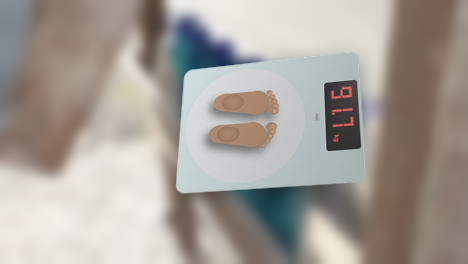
91.7 kg
